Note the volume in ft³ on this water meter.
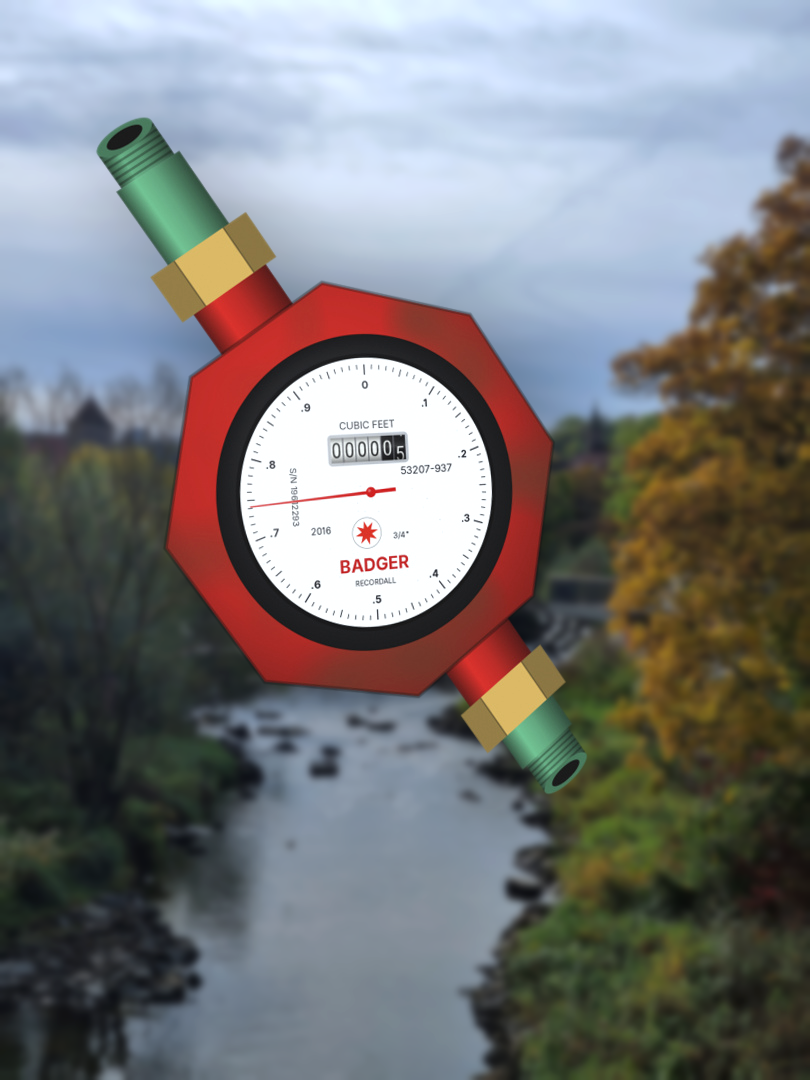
4.74 ft³
